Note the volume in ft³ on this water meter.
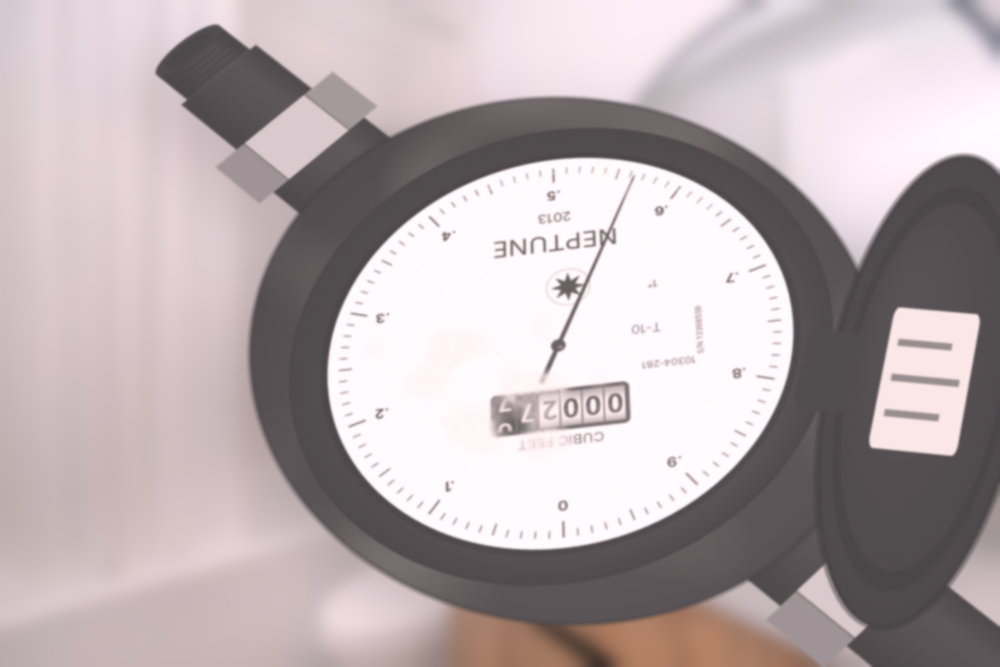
276.56 ft³
